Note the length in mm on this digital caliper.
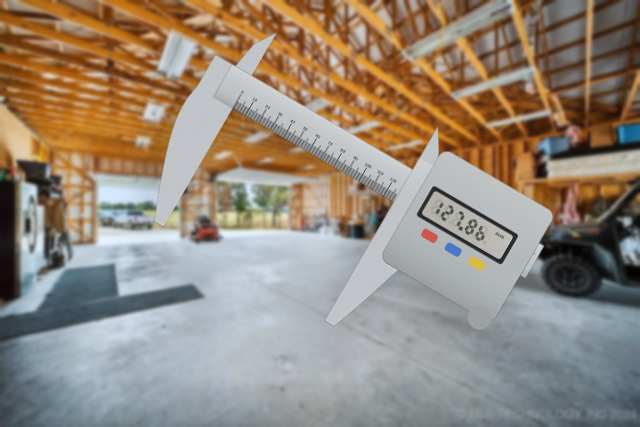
127.86 mm
